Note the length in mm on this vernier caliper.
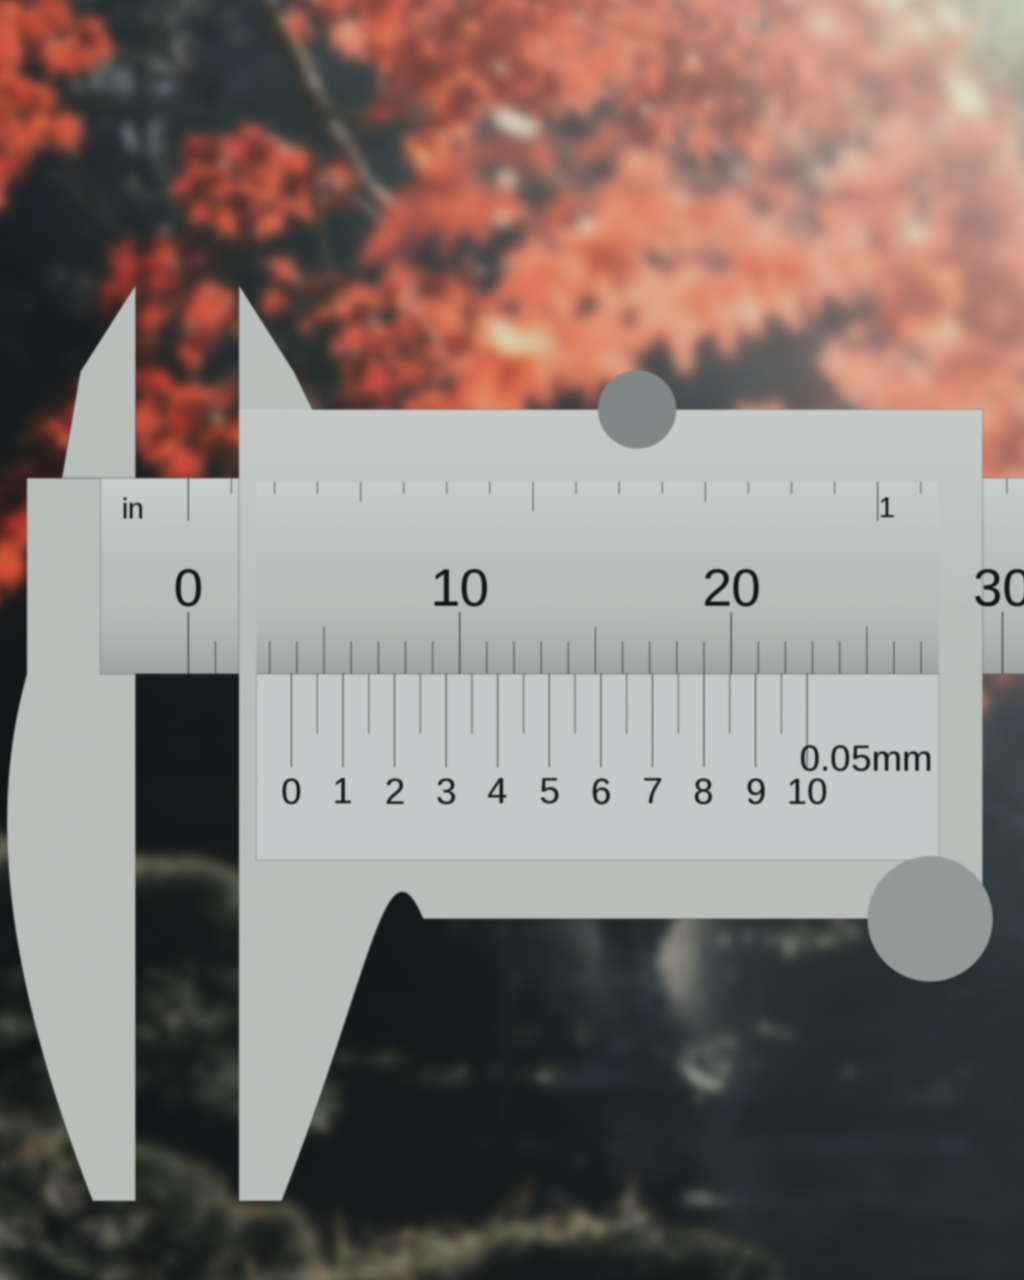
3.8 mm
